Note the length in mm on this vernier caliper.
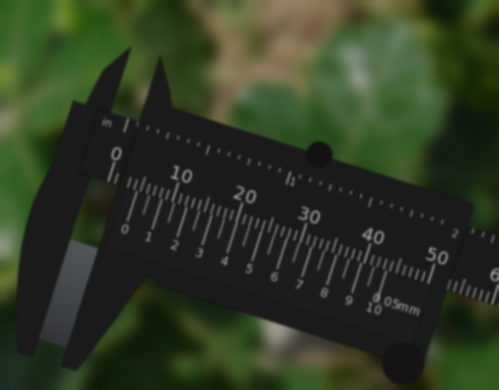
4.5 mm
